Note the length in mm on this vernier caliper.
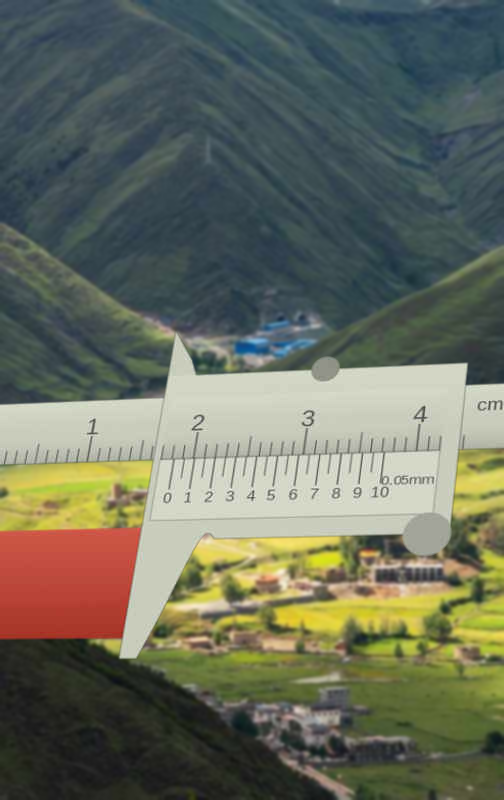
18.2 mm
